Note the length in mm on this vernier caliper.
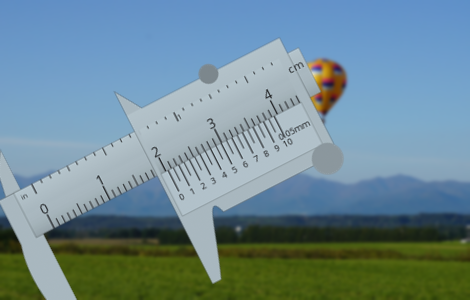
20.4 mm
